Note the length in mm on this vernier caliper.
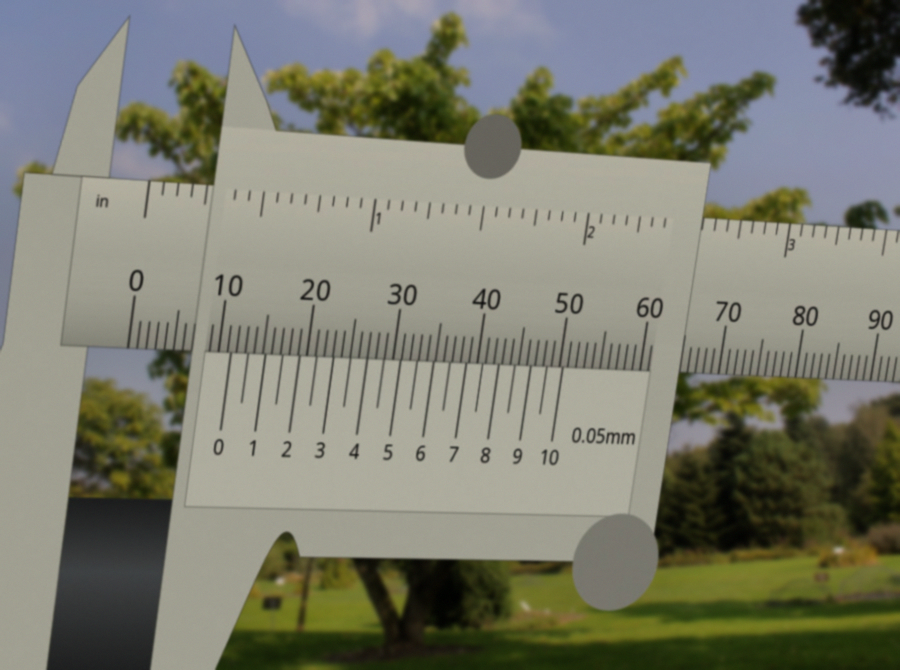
11.4 mm
